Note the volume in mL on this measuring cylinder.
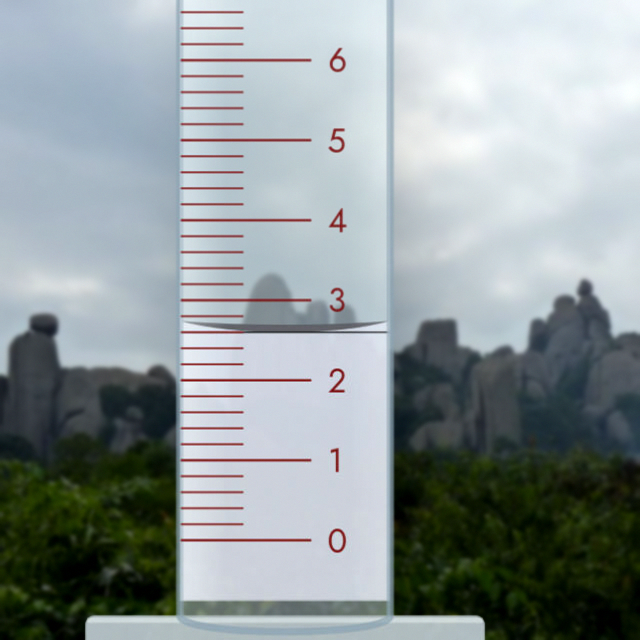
2.6 mL
